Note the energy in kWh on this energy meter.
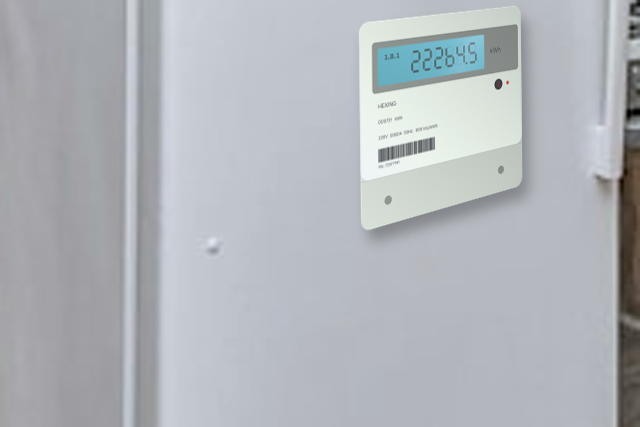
22264.5 kWh
